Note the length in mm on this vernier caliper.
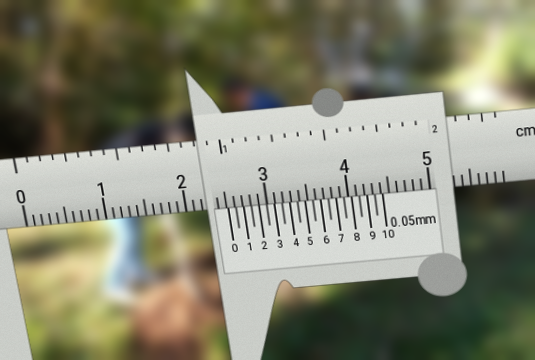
25.2 mm
